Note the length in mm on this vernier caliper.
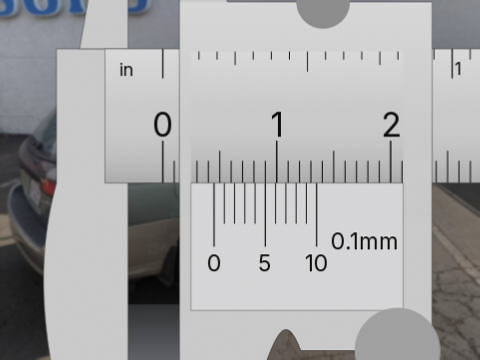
4.5 mm
